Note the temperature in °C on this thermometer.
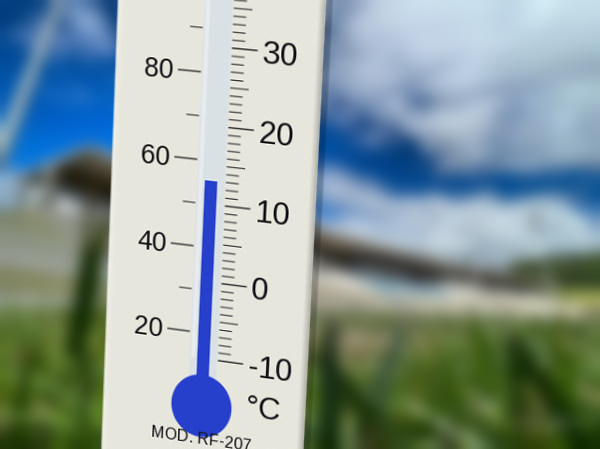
13 °C
